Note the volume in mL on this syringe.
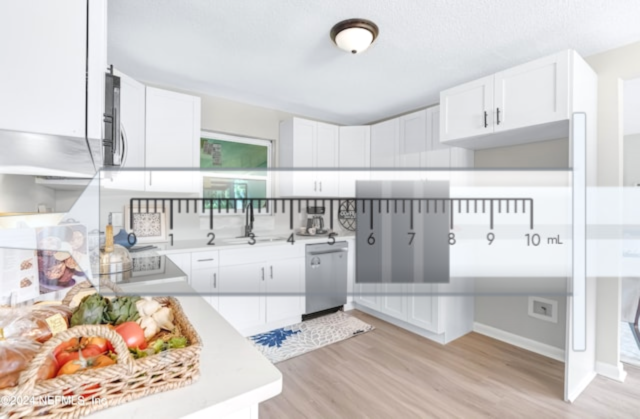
5.6 mL
